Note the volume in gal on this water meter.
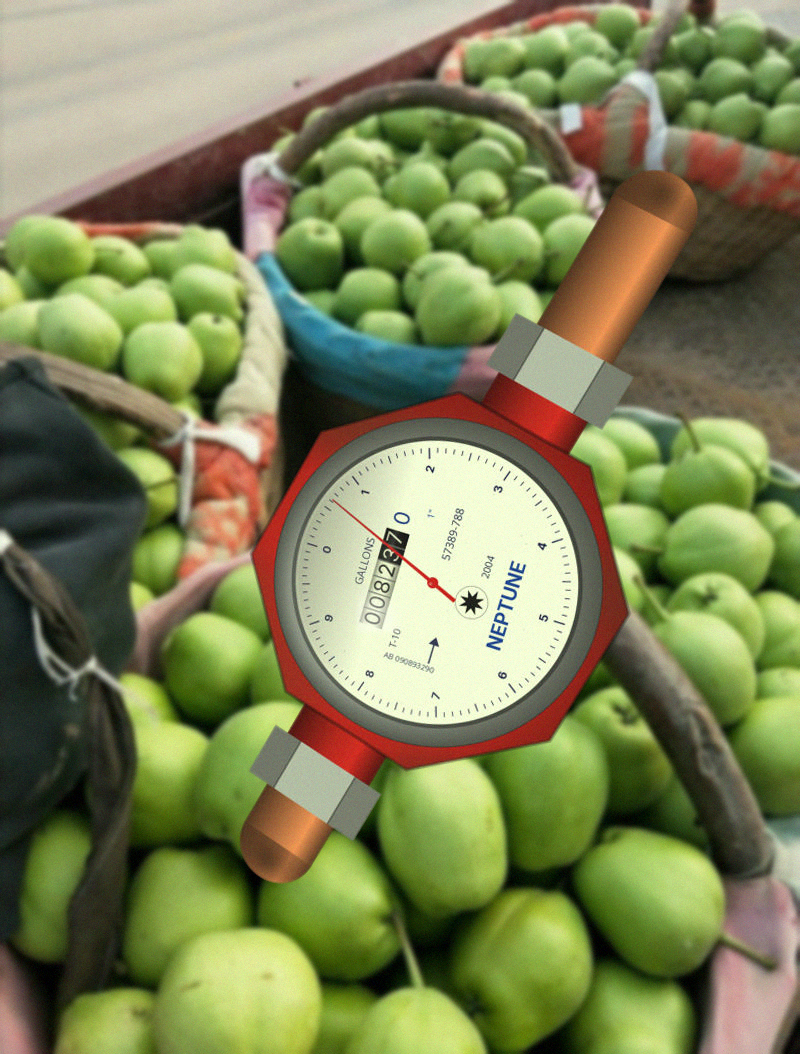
82370.6 gal
